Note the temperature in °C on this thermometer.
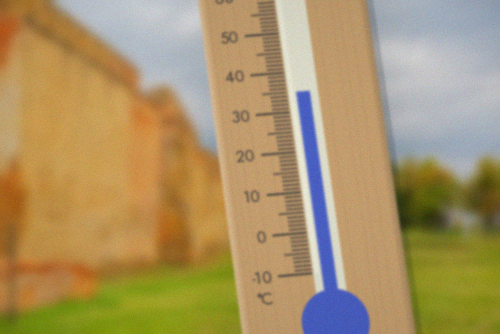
35 °C
